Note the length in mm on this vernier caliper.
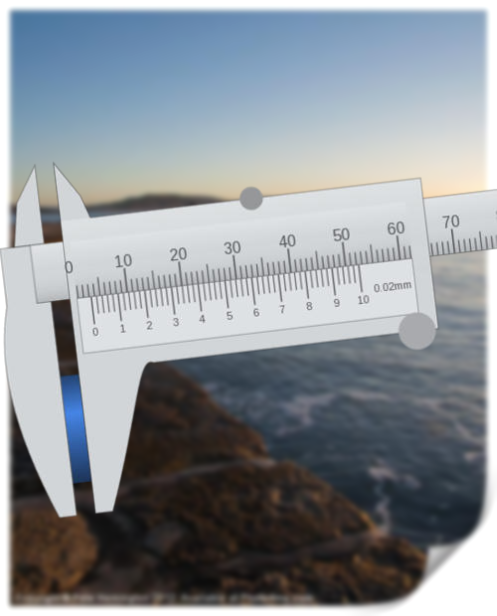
3.4 mm
